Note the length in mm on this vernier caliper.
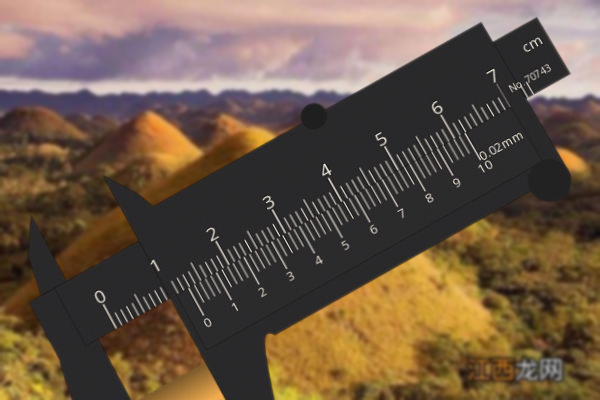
12.8 mm
